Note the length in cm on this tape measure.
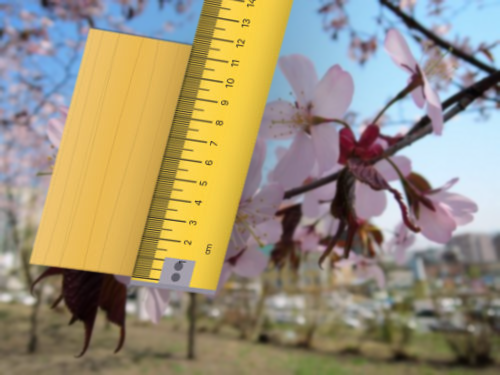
11.5 cm
